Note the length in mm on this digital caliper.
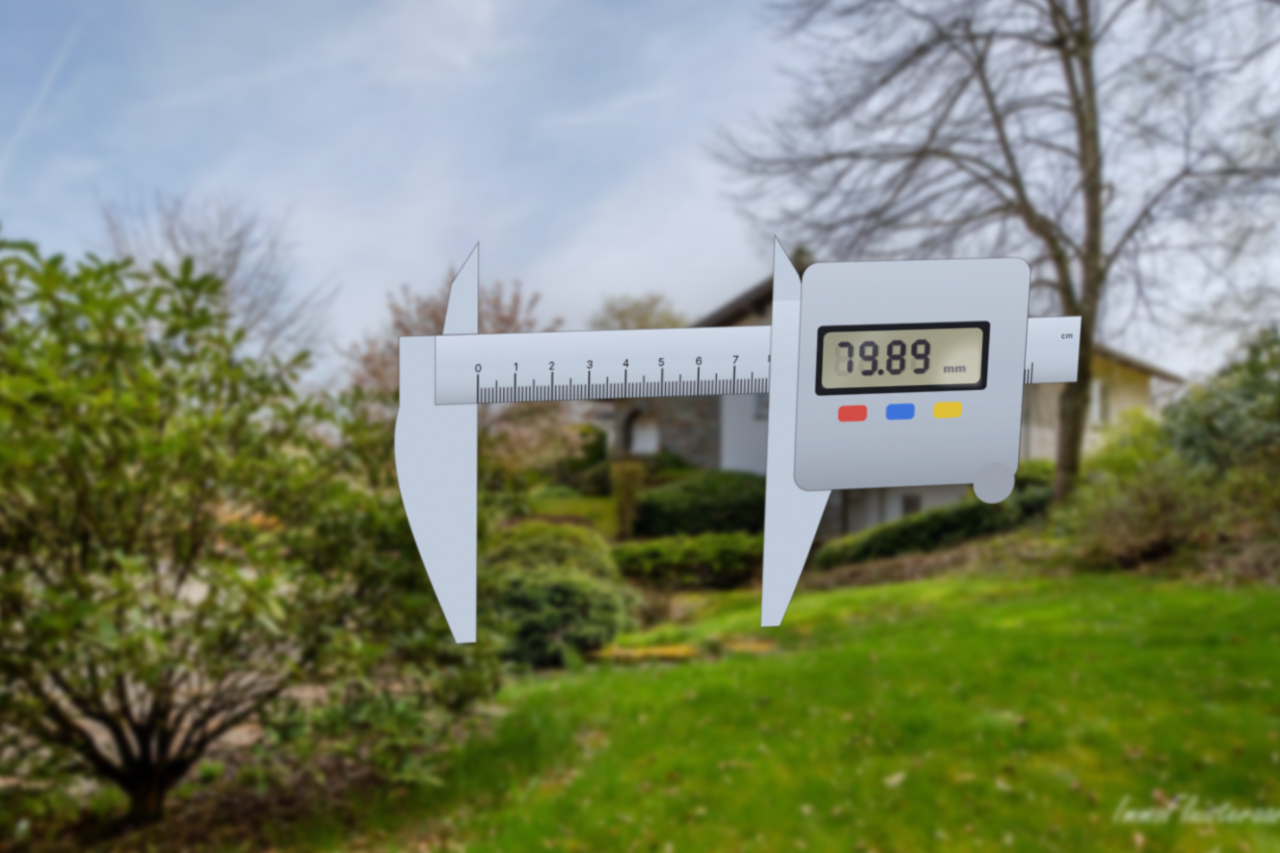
79.89 mm
